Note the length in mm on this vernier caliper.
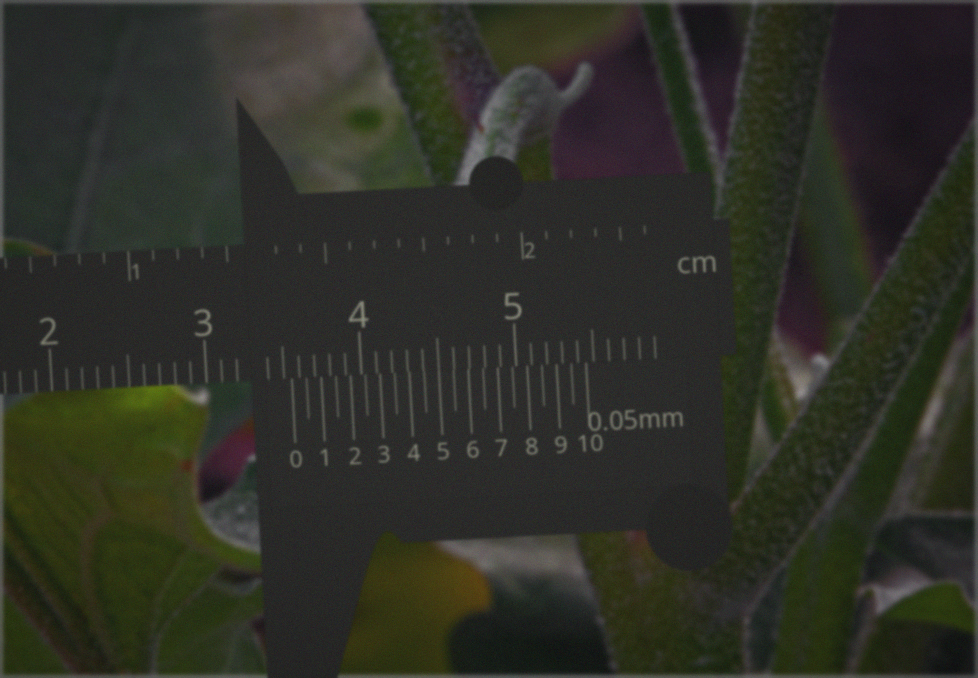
35.5 mm
